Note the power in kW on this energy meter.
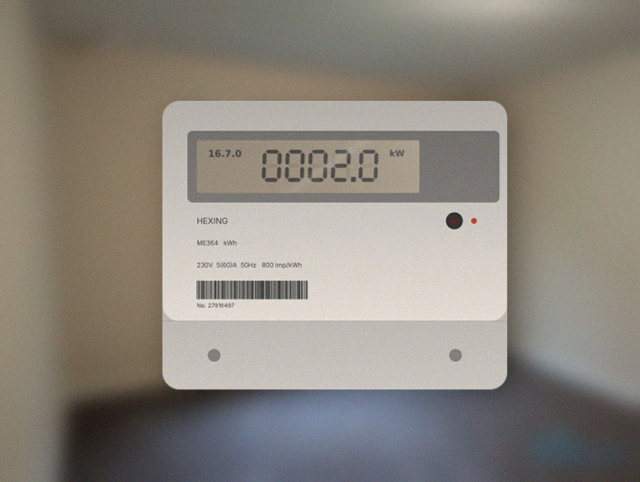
2.0 kW
